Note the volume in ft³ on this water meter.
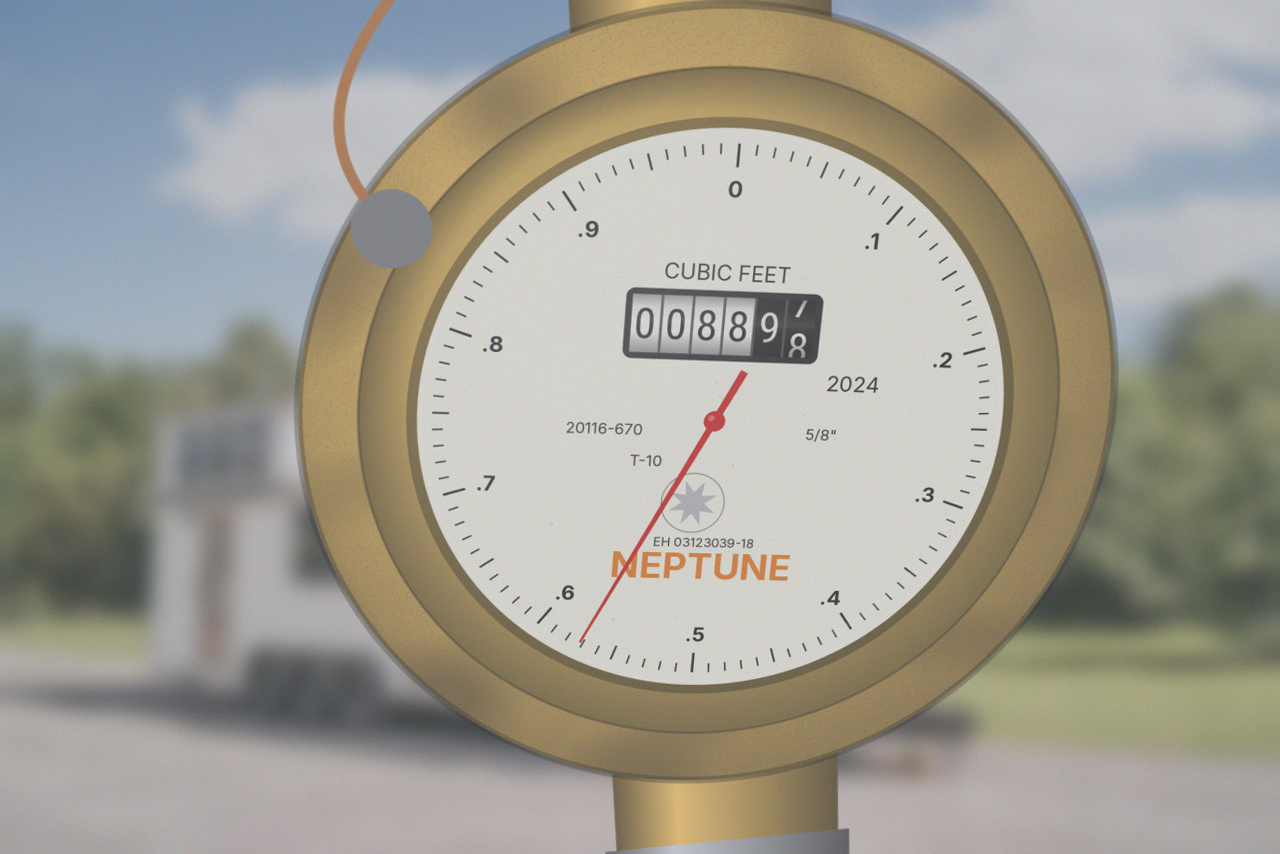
8897.57 ft³
